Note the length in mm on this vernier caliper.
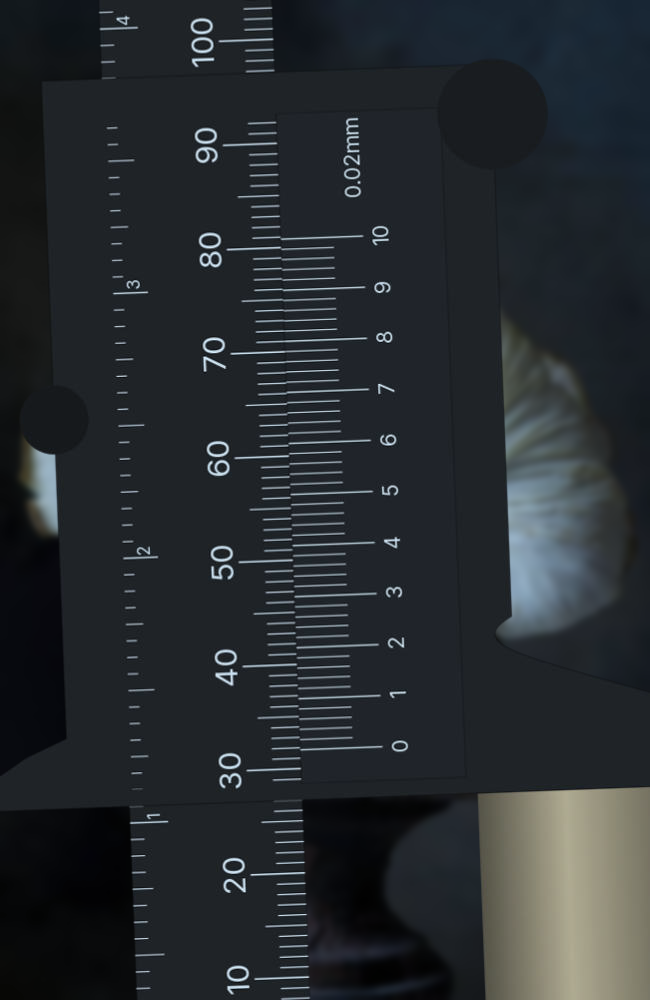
31.8 mm
